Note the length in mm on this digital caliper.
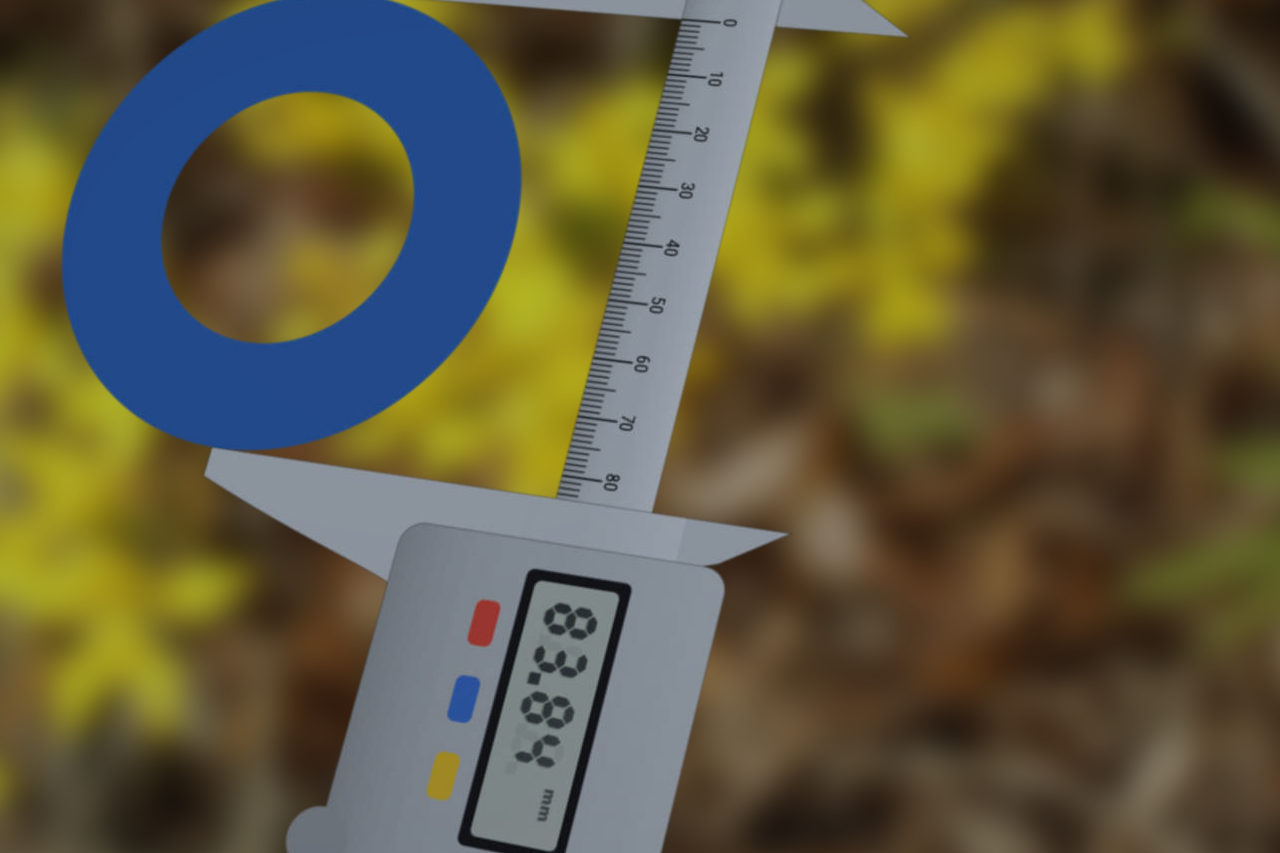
83.84 mm
